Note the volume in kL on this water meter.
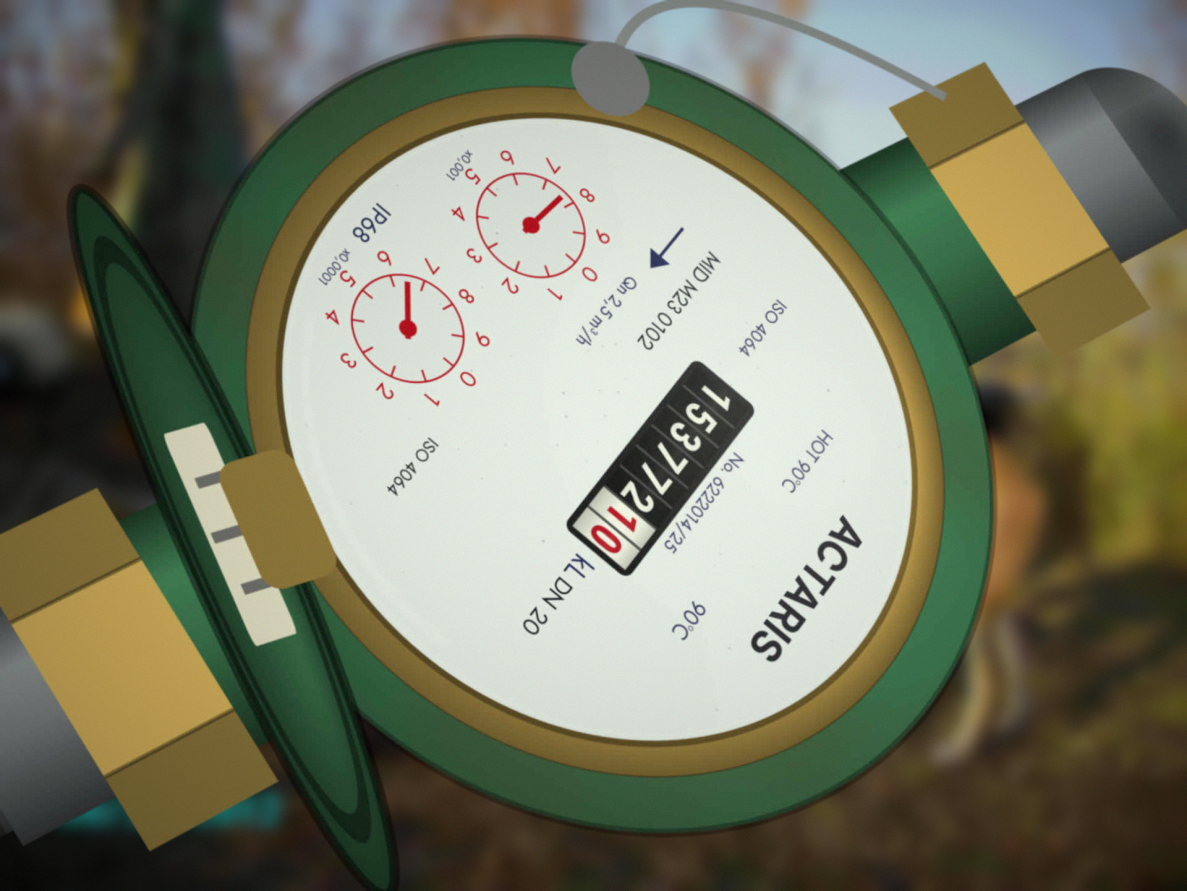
153772.1076 kL
